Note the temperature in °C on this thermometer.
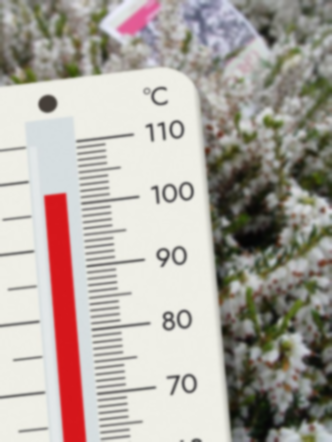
102 °C
